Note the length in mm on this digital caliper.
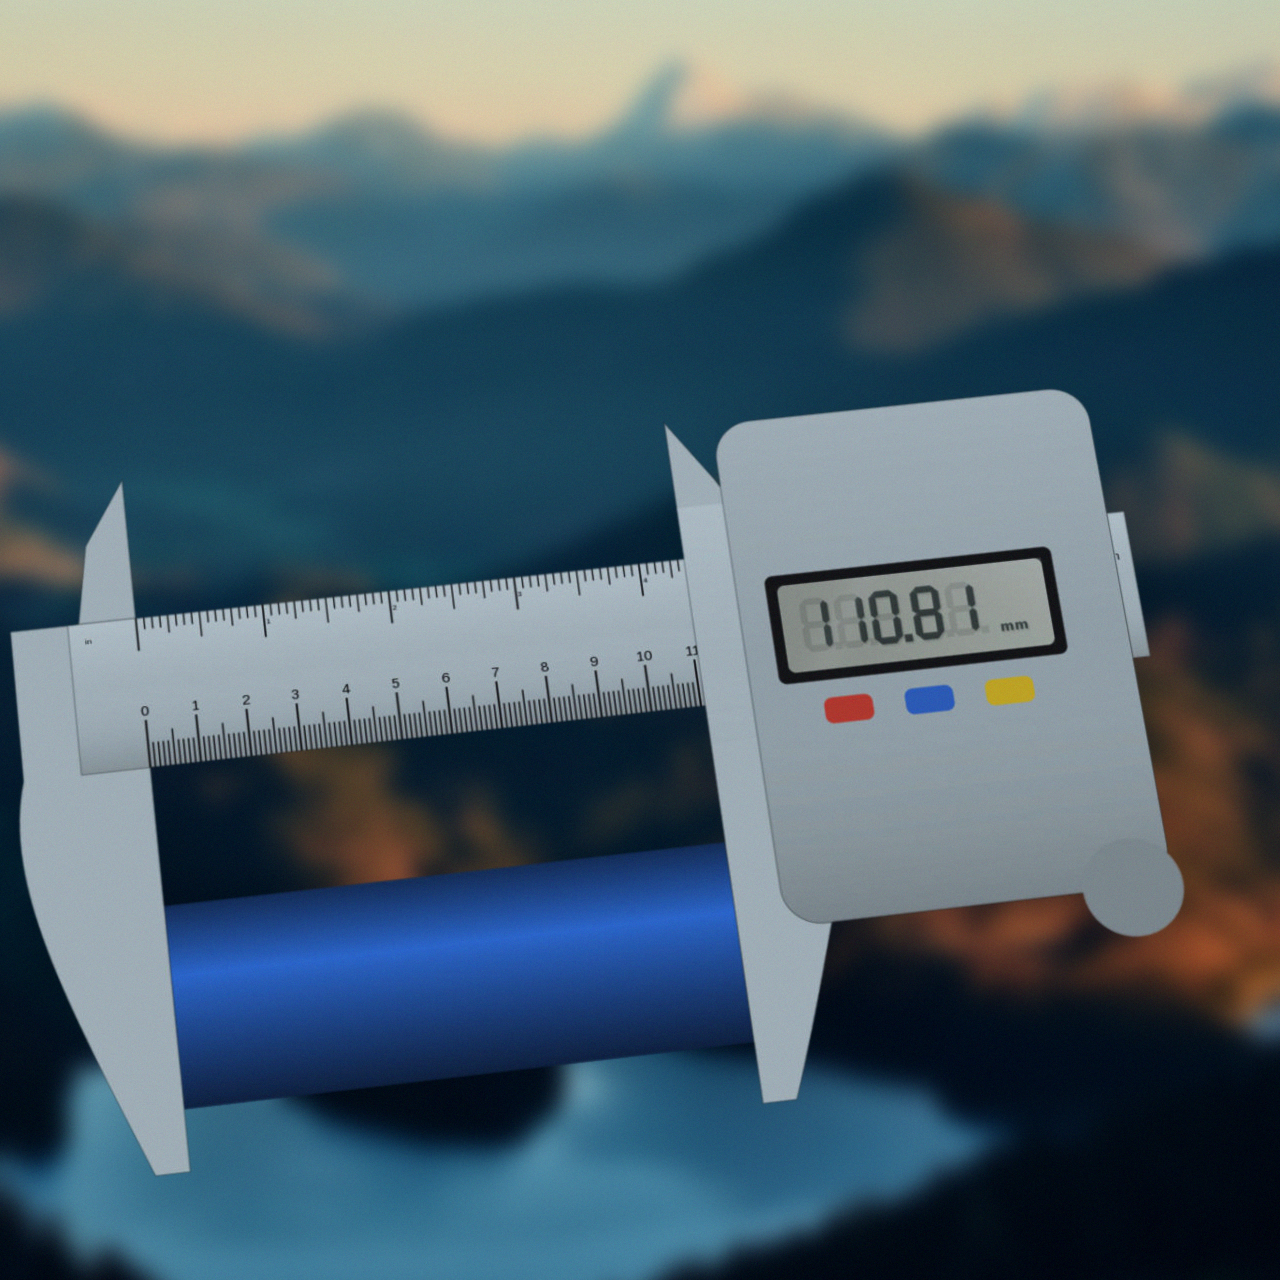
110.81 mm
